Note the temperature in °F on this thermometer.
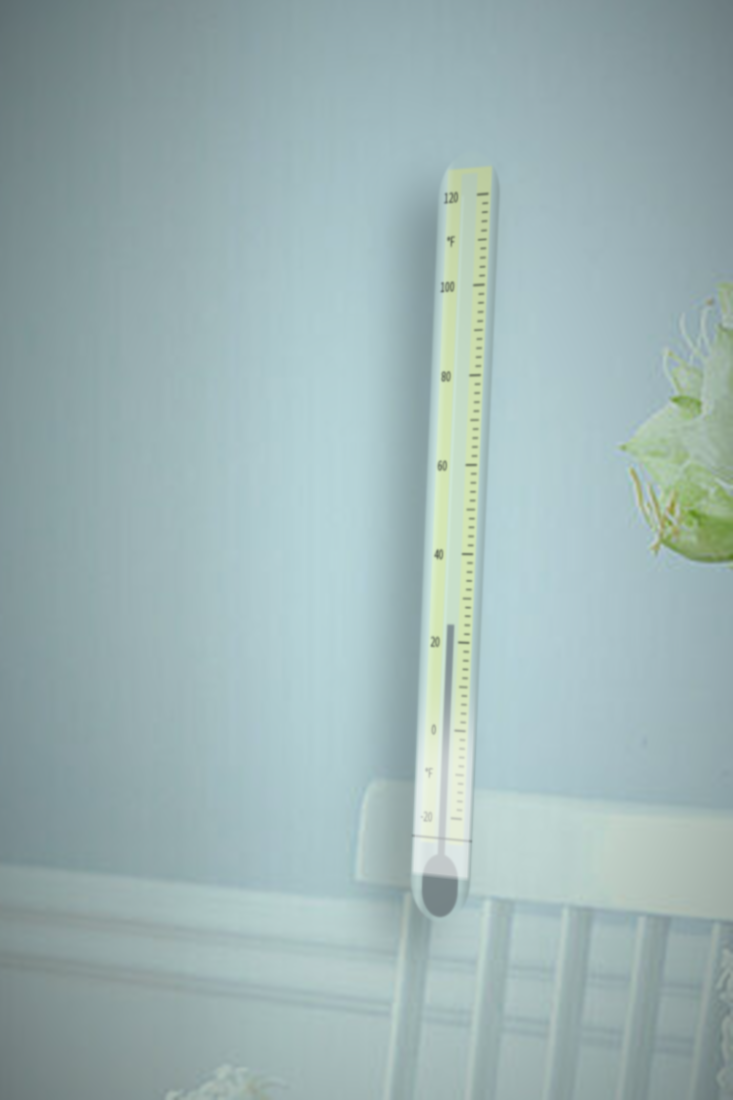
24 °F
